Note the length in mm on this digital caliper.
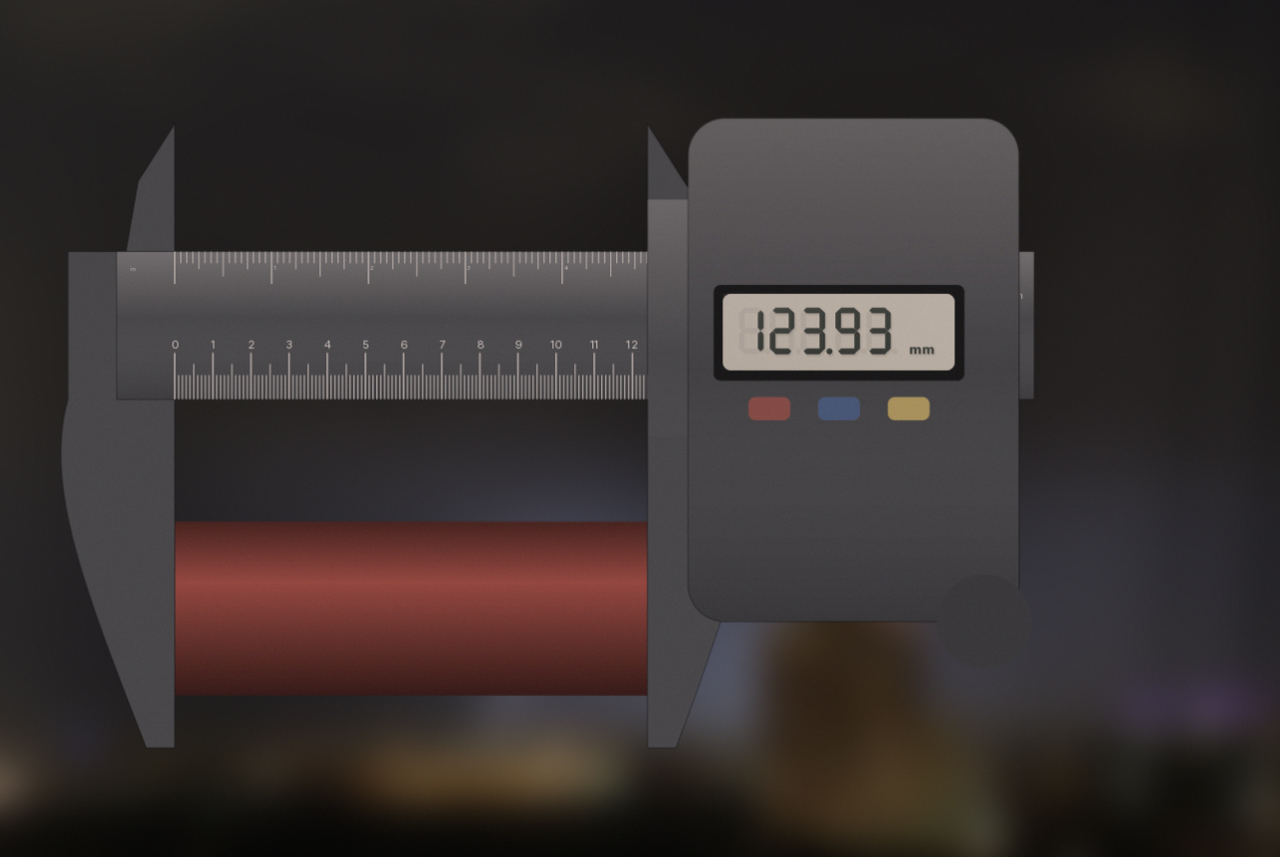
123.93 mm
